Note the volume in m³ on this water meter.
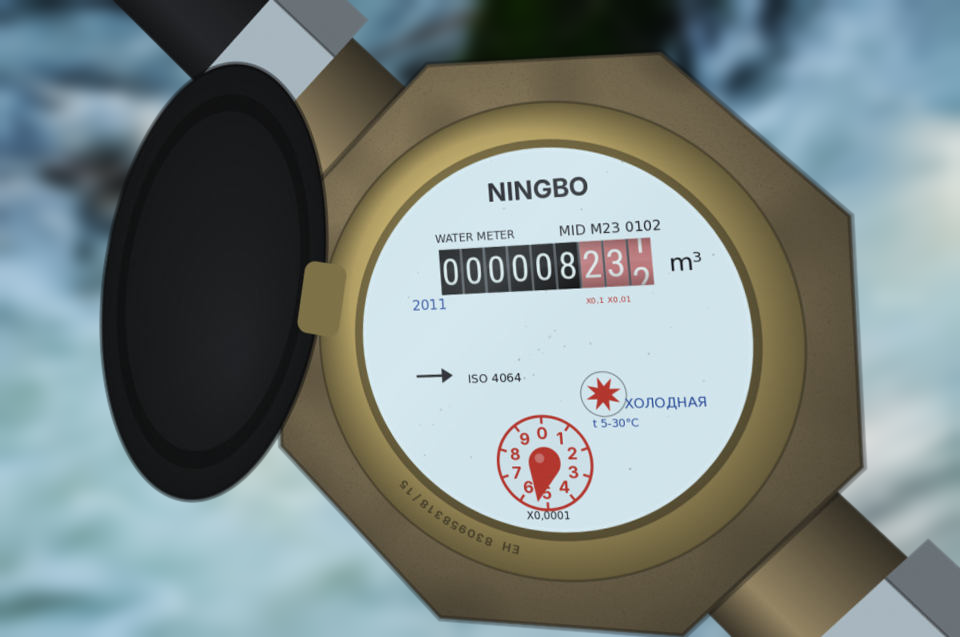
8.2315 m³
